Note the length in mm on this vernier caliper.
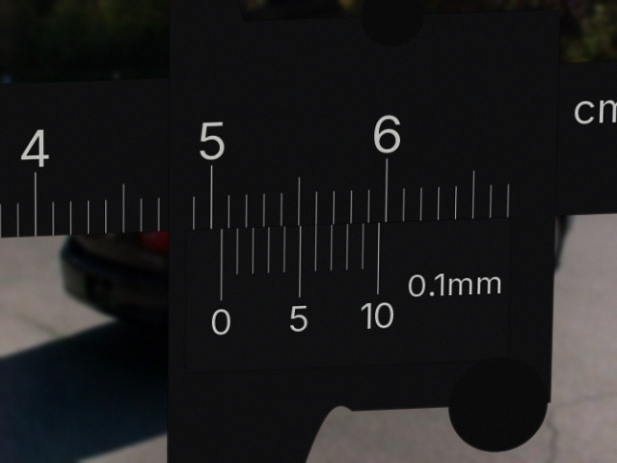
50.6 mm
